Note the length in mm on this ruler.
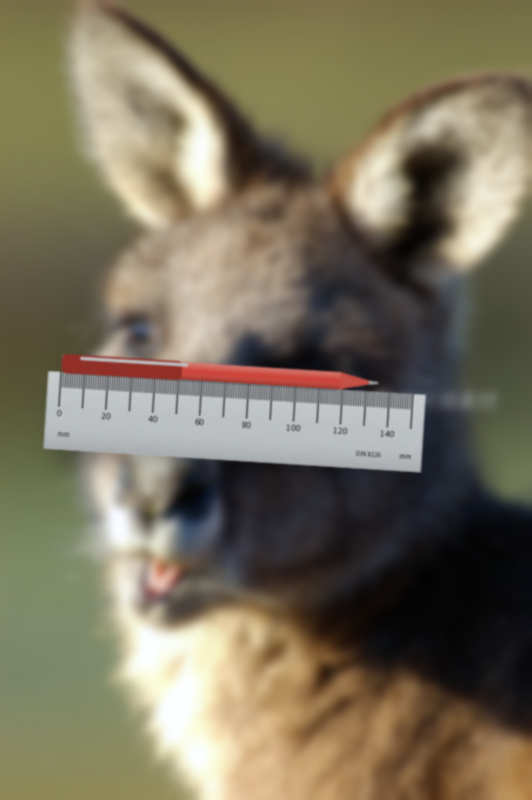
135 mm
